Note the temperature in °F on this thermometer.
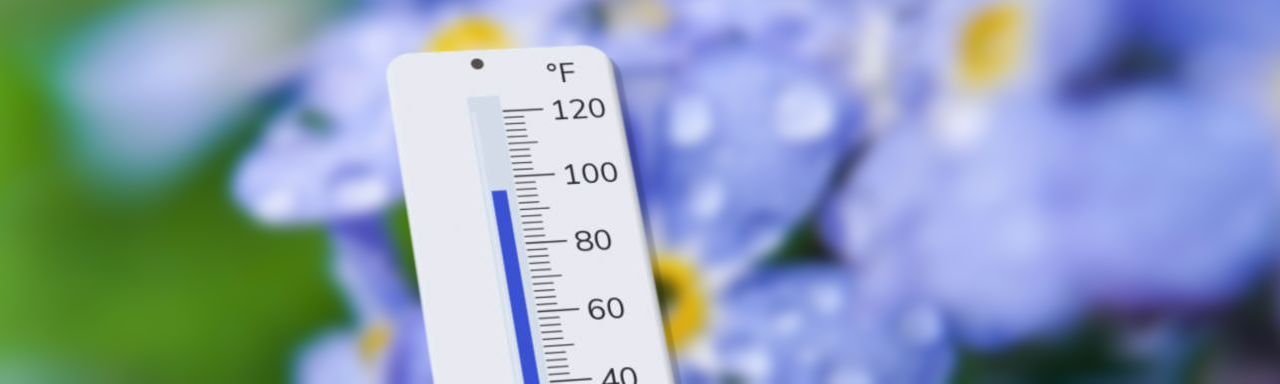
96 °F
